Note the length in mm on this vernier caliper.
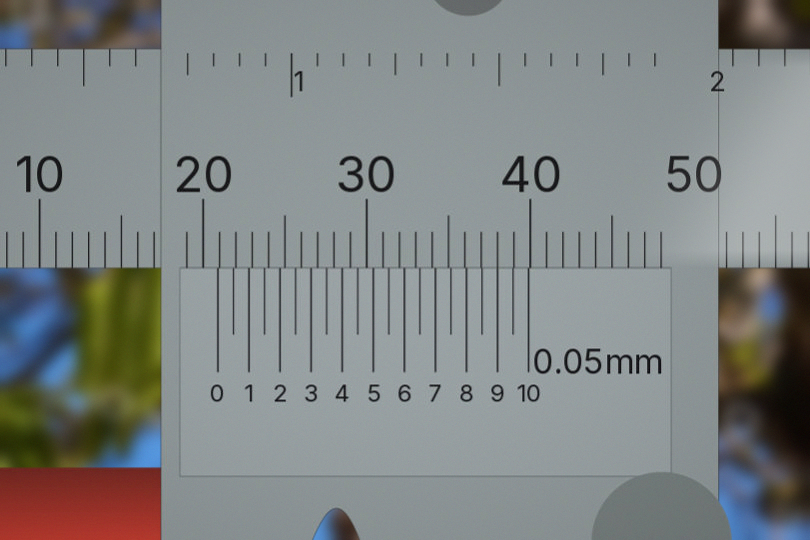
20.9 mm
